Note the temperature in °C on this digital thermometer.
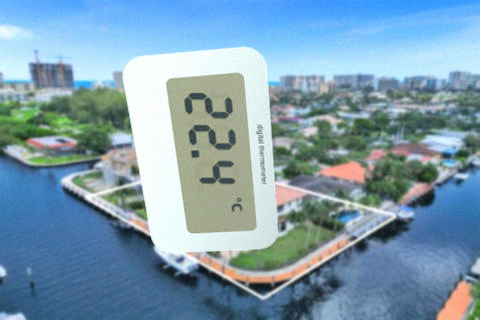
22.4 °C
